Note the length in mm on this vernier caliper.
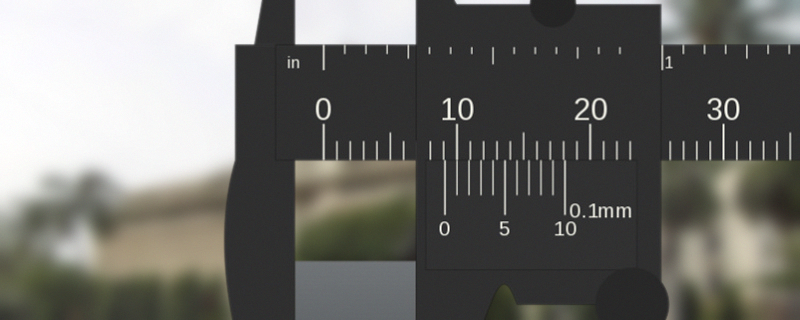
9.1 mm
